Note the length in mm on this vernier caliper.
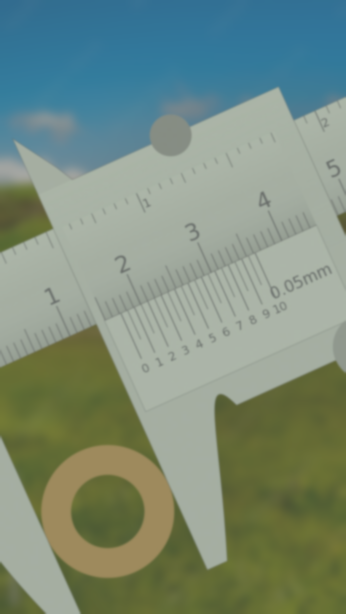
17.2 mm
